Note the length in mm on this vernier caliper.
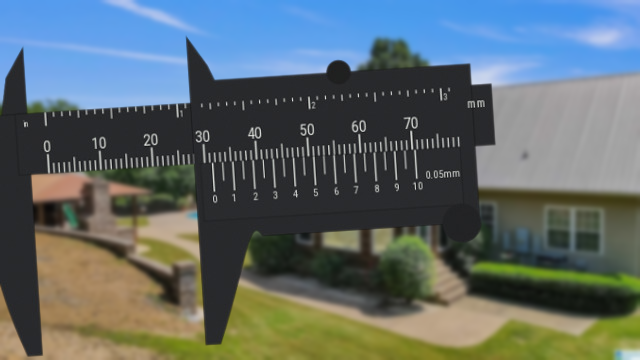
31.5 mm
